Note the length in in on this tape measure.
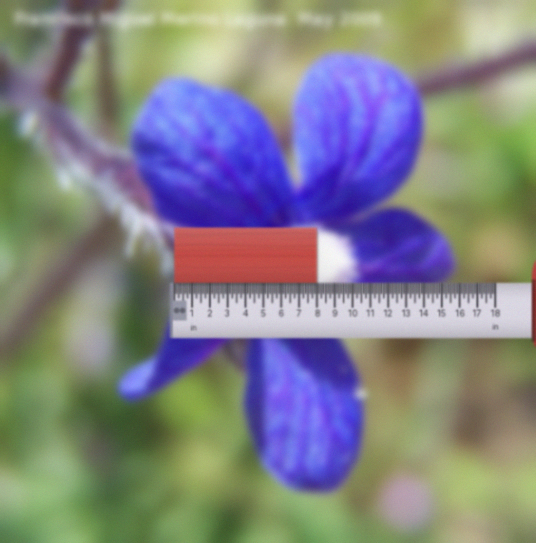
8 in
